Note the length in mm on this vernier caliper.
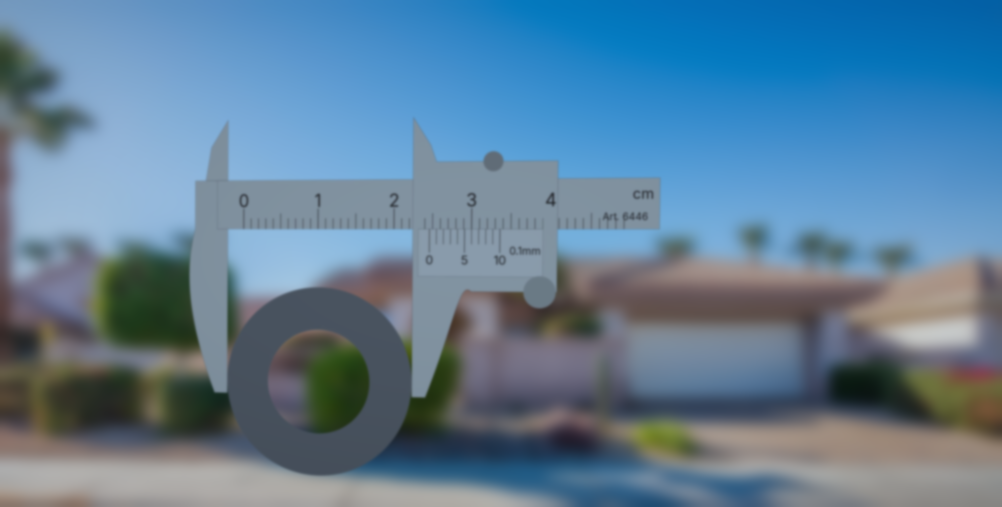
24.6 mm
